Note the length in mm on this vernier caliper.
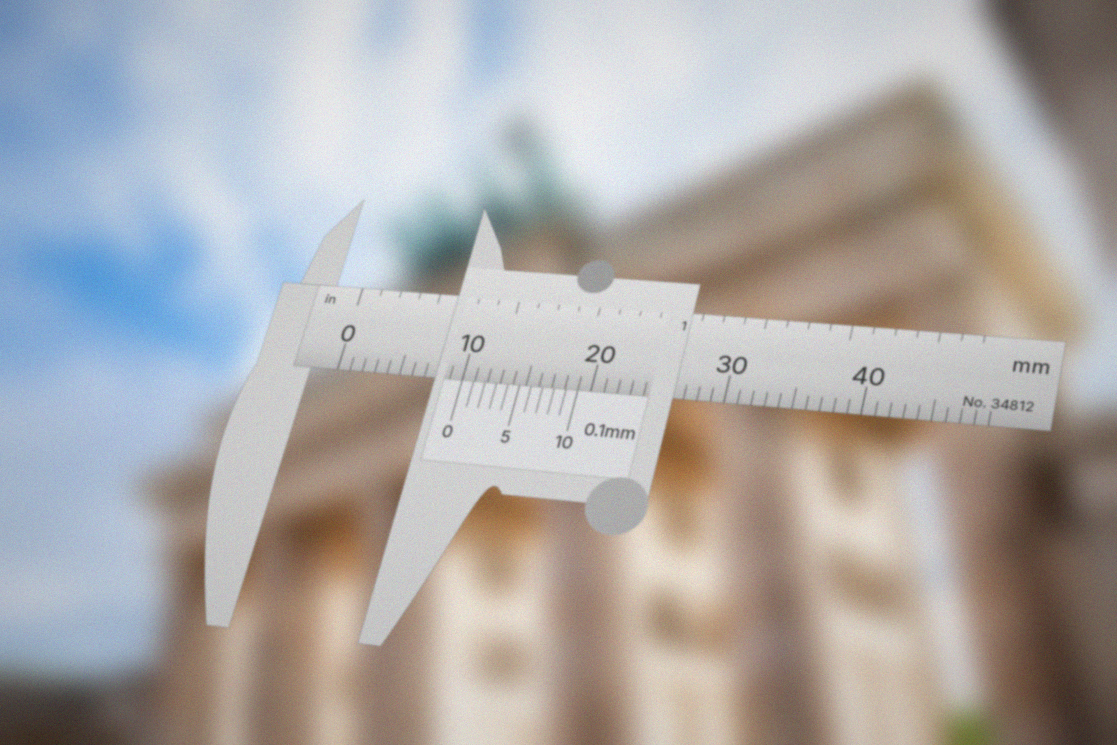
10.0 mm
